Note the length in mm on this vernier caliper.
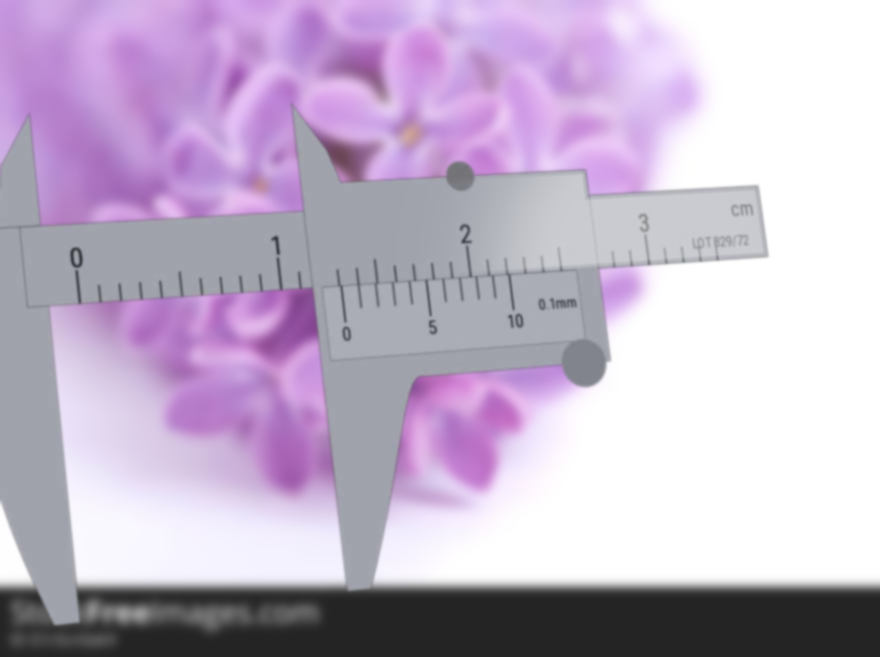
13.1 mm
